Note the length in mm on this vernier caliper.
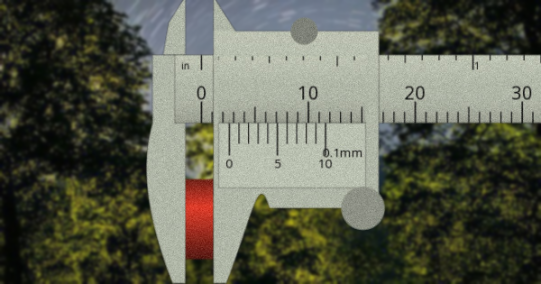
2.6 mm
